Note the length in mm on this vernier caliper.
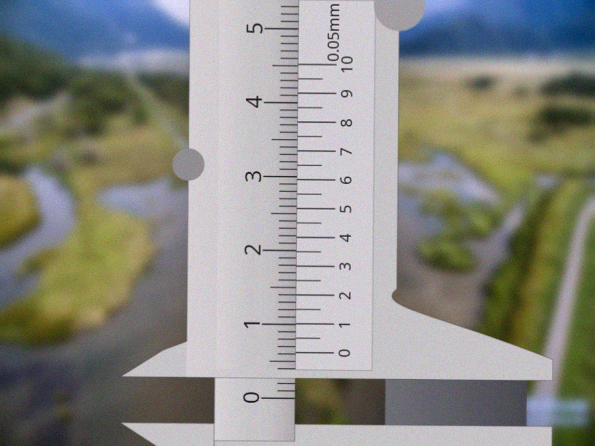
6.2 mm
